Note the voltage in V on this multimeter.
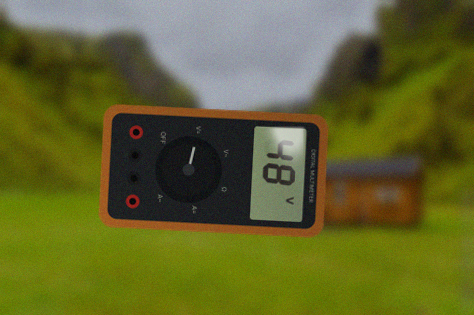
48 V
